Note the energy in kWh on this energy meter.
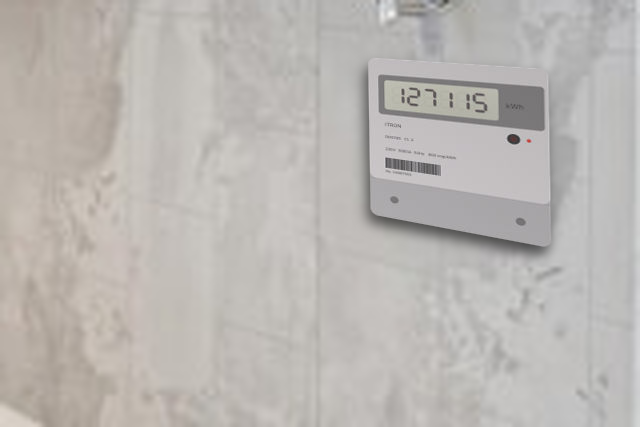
127115 kWh
